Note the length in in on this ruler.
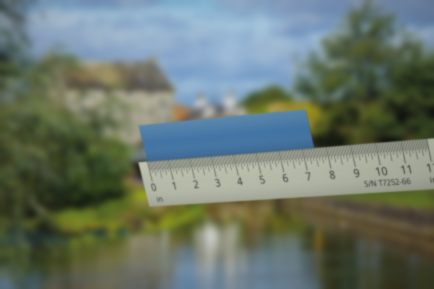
7.5 in
